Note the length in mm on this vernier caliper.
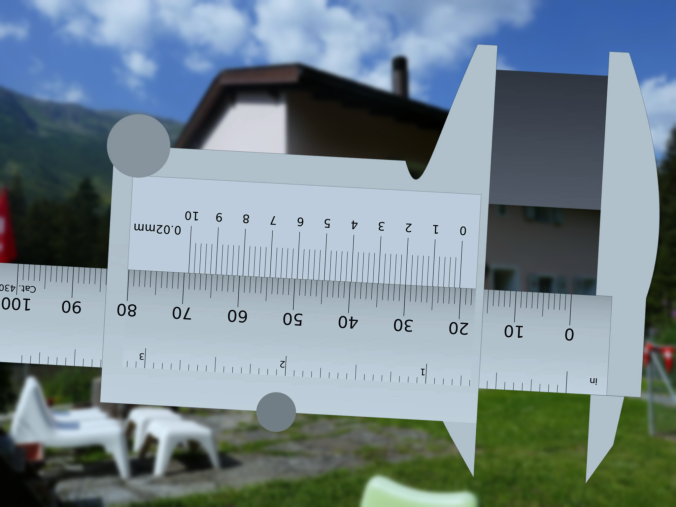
20.2 mm
